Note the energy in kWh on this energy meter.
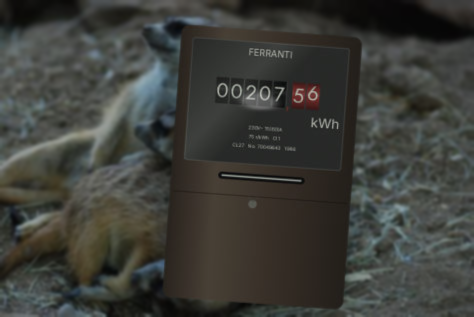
207.56 kWh
